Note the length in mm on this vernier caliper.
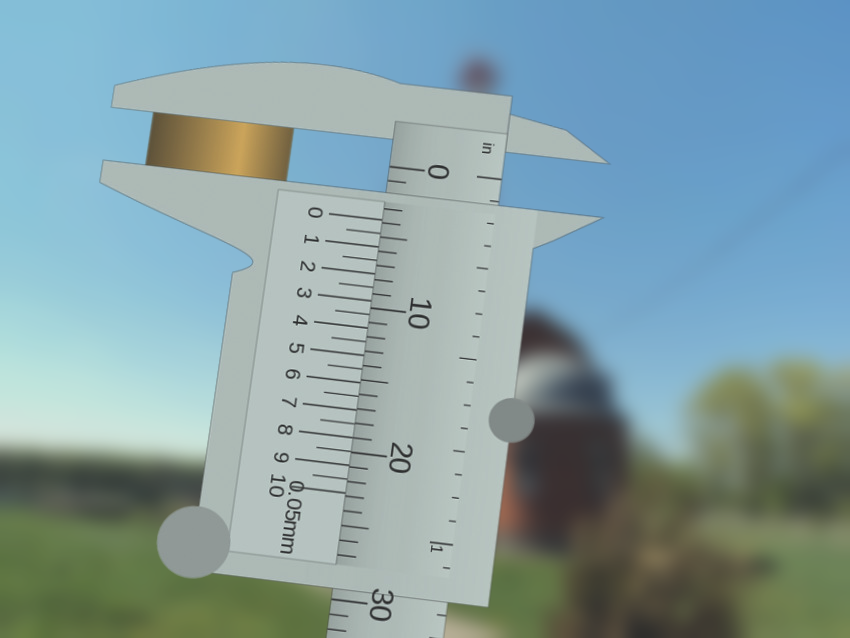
3.8 mm
